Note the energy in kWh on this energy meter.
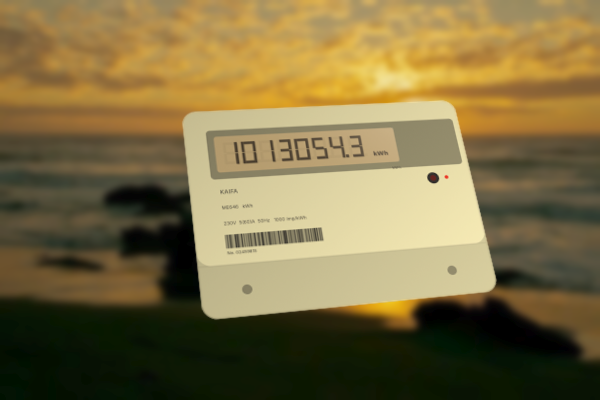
1013054.3 kWh
